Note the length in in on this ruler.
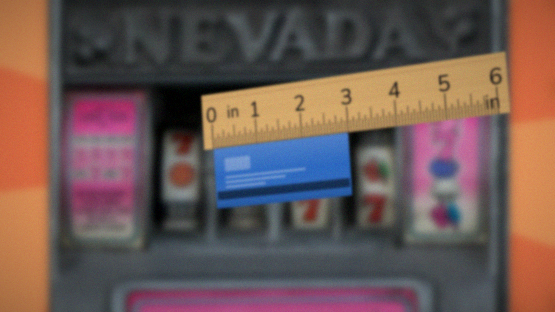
3 in
